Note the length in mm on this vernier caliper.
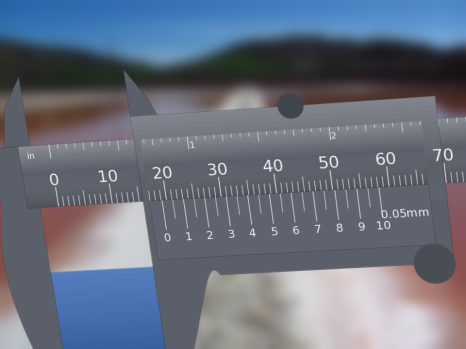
19.2 mm
